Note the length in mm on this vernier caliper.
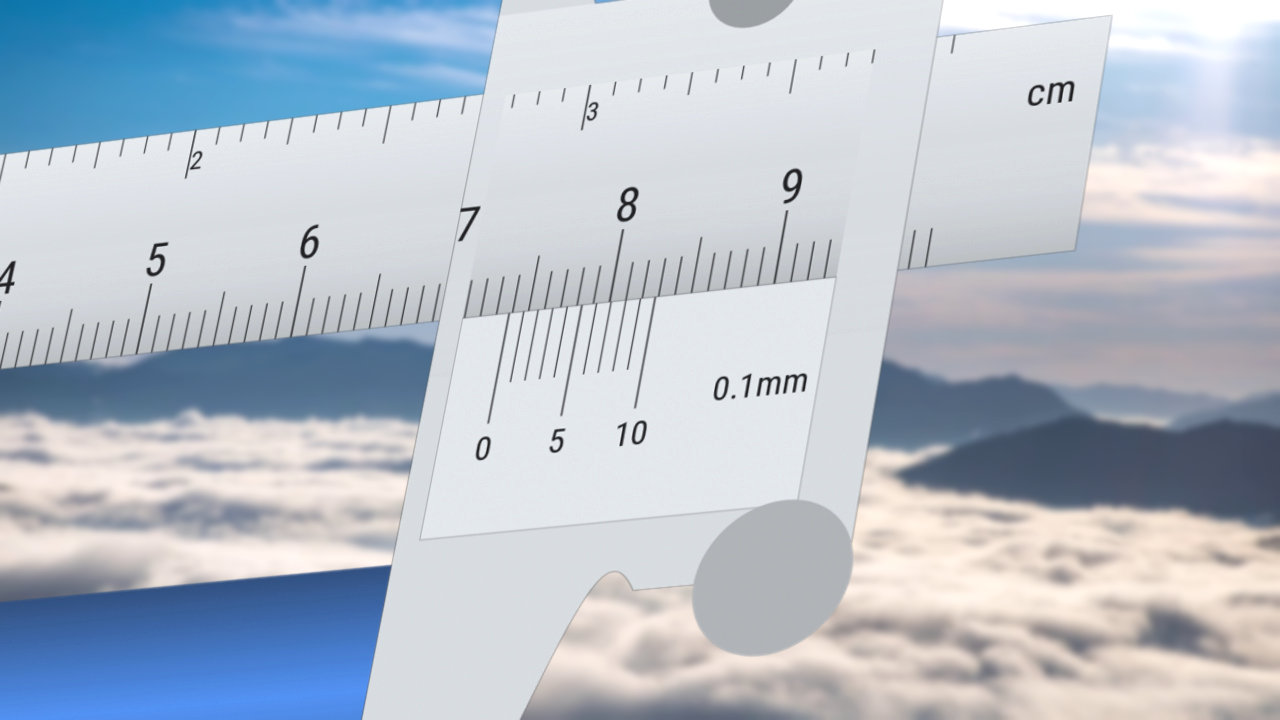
73.8 mm
